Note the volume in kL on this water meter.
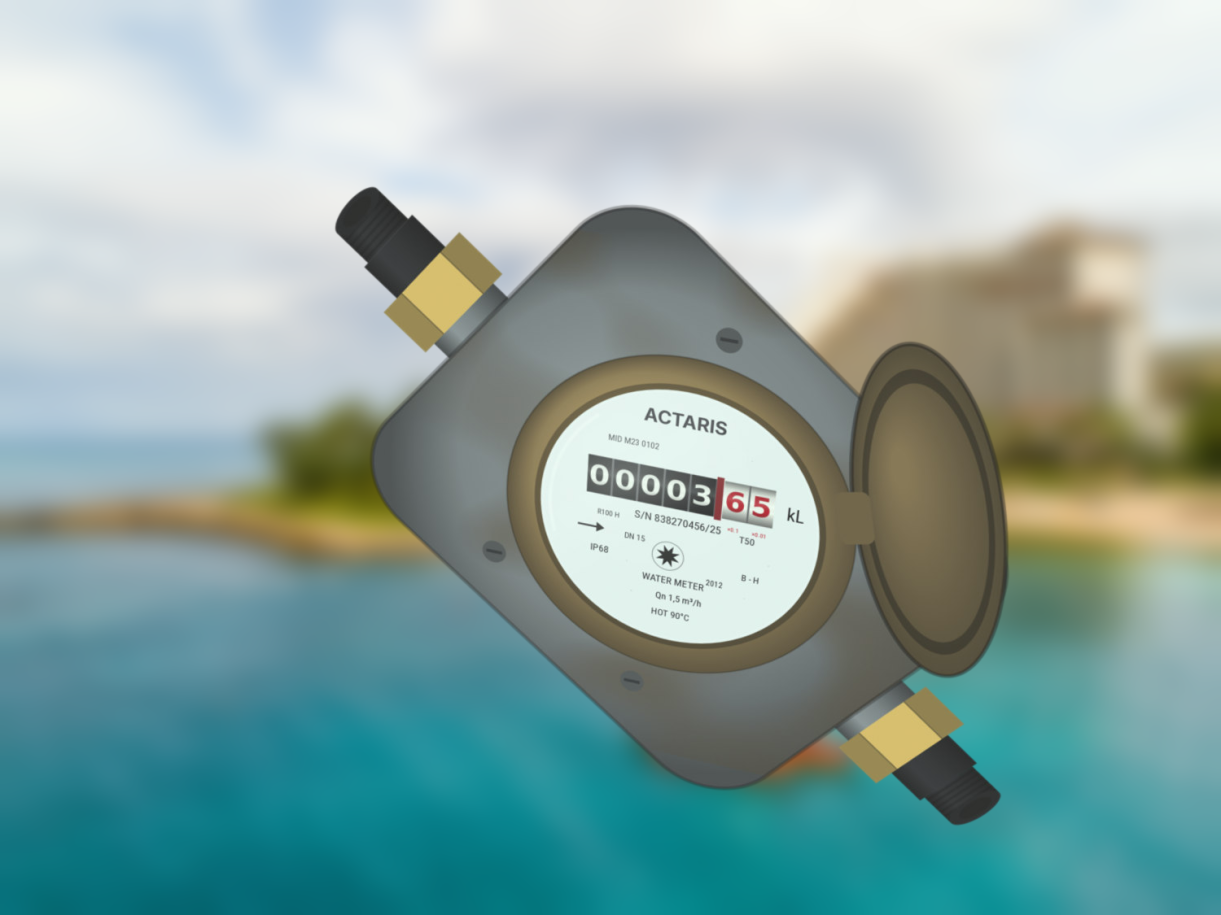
3.65 kL
